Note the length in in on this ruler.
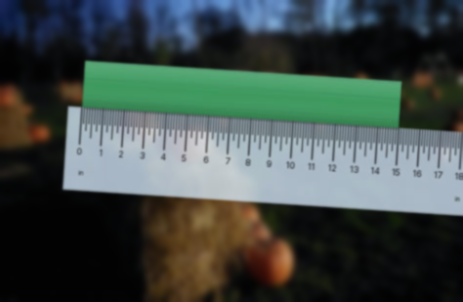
15 in
